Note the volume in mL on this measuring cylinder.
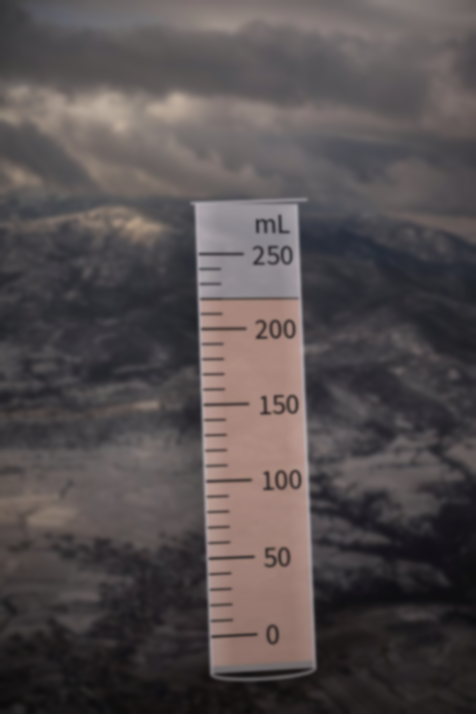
220 mL
